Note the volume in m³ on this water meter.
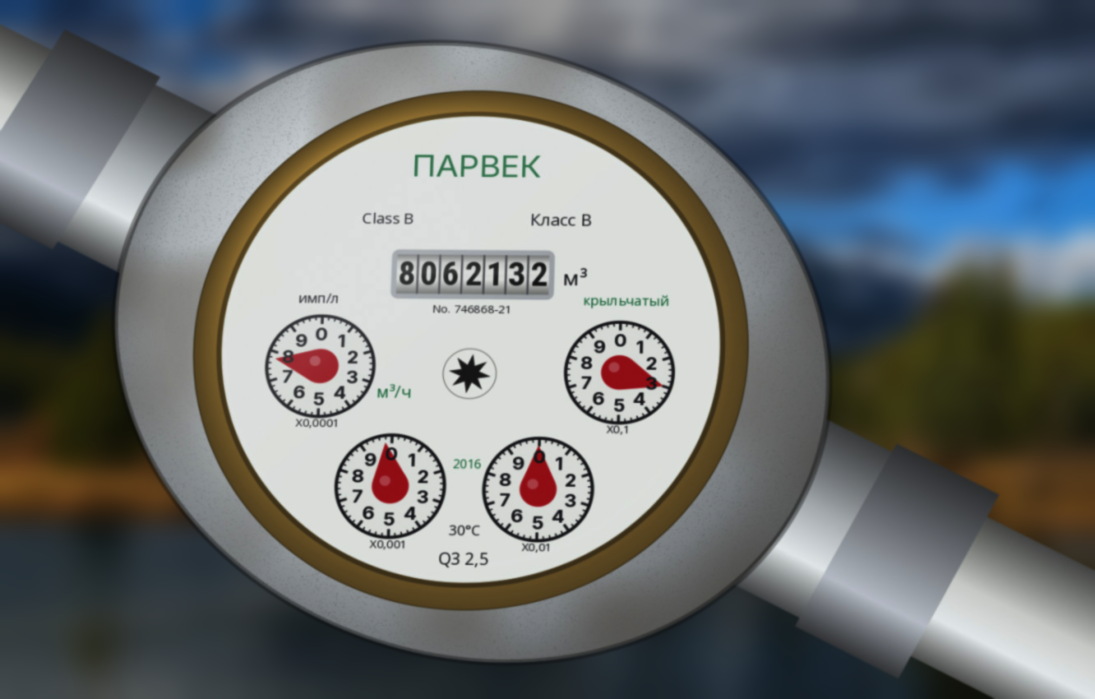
8062132.2997 m³
